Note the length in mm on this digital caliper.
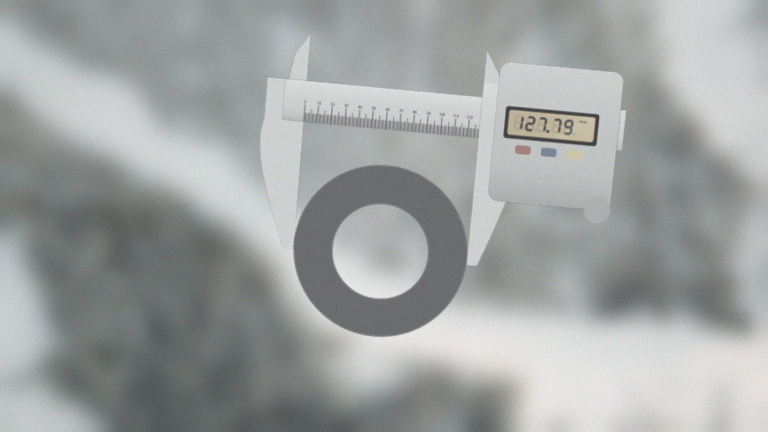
127.79 mm
